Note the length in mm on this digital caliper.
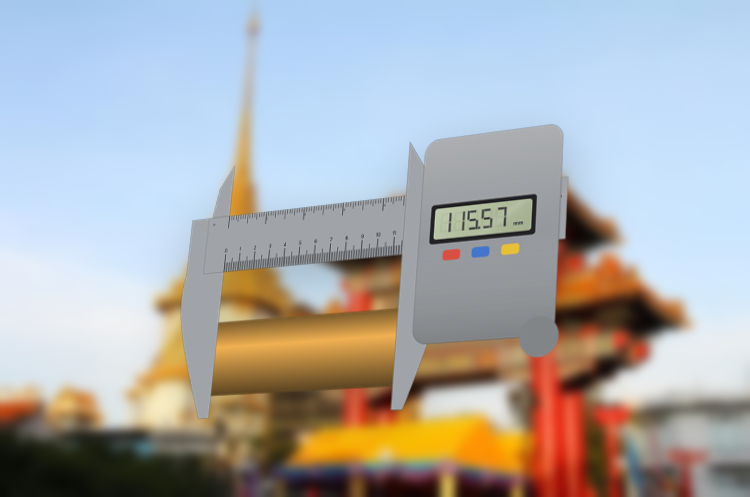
115.57 mm
